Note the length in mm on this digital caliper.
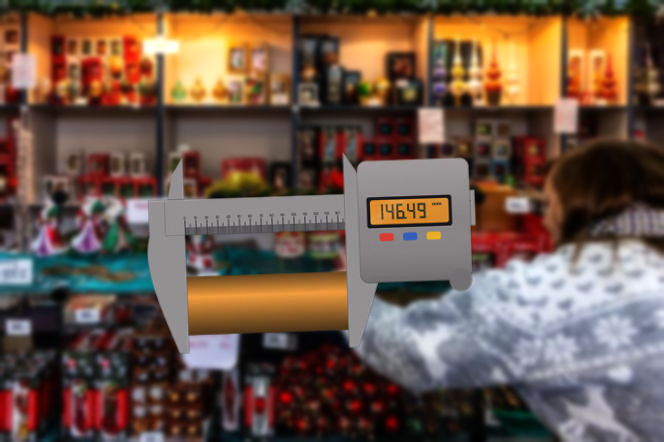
146.49 mm
